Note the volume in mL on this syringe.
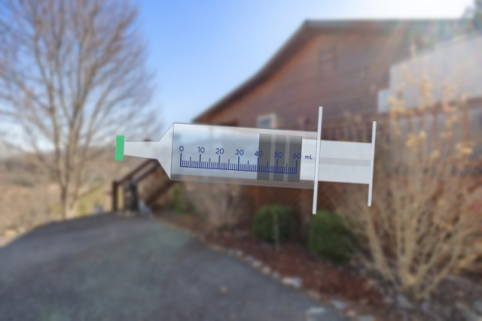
40 mL
